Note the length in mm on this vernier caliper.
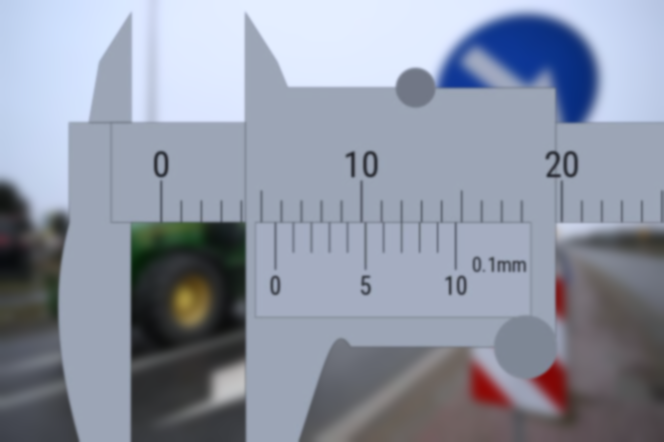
5.7 mm
